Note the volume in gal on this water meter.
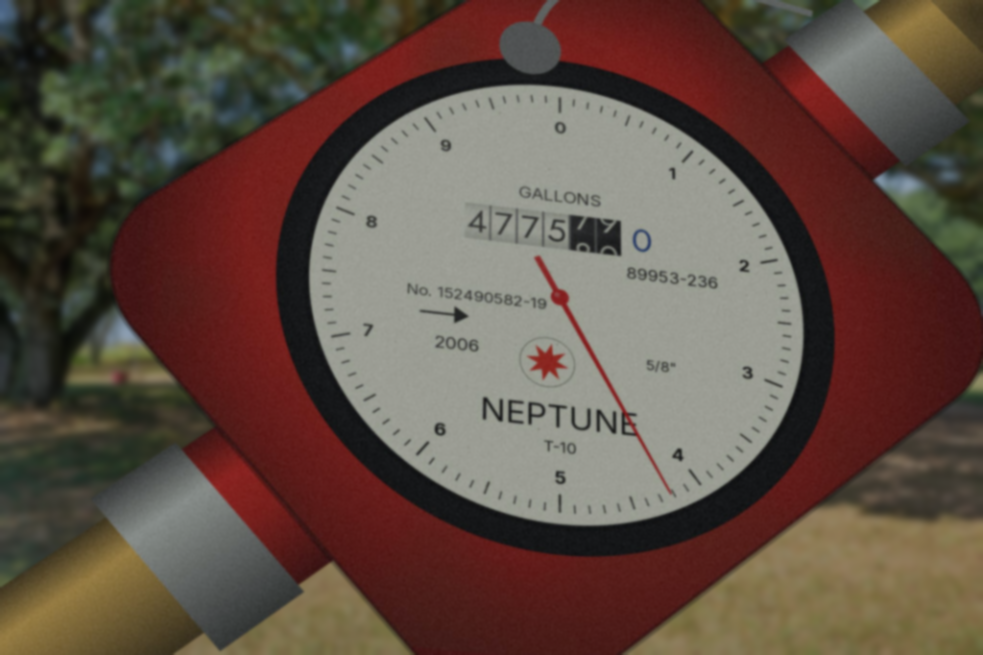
4775794.2 gal
